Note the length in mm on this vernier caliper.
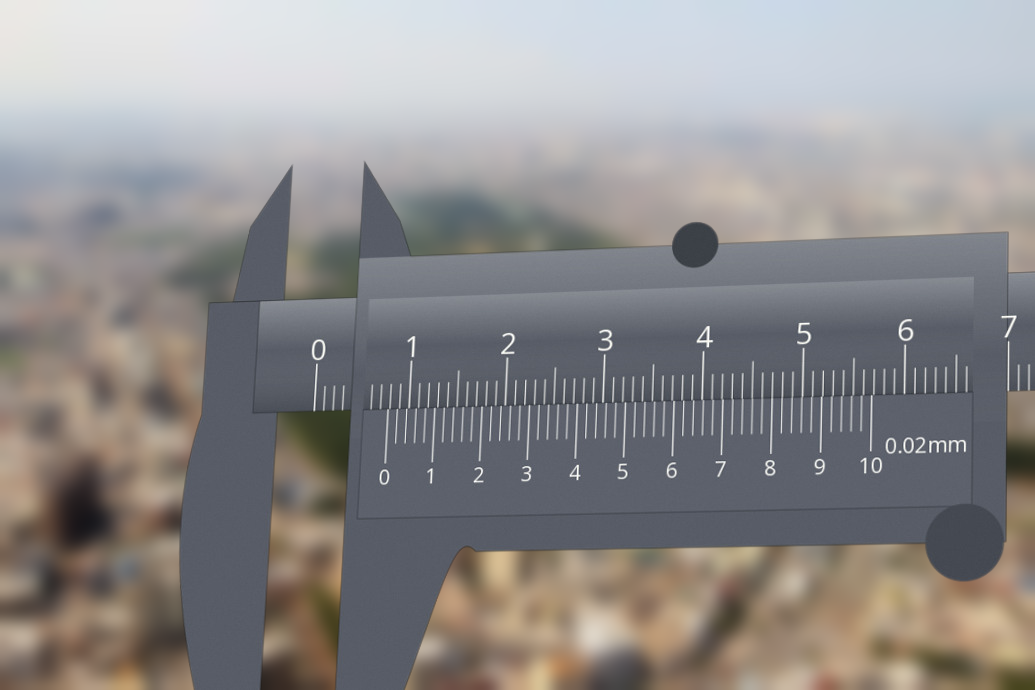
7.8 mm
